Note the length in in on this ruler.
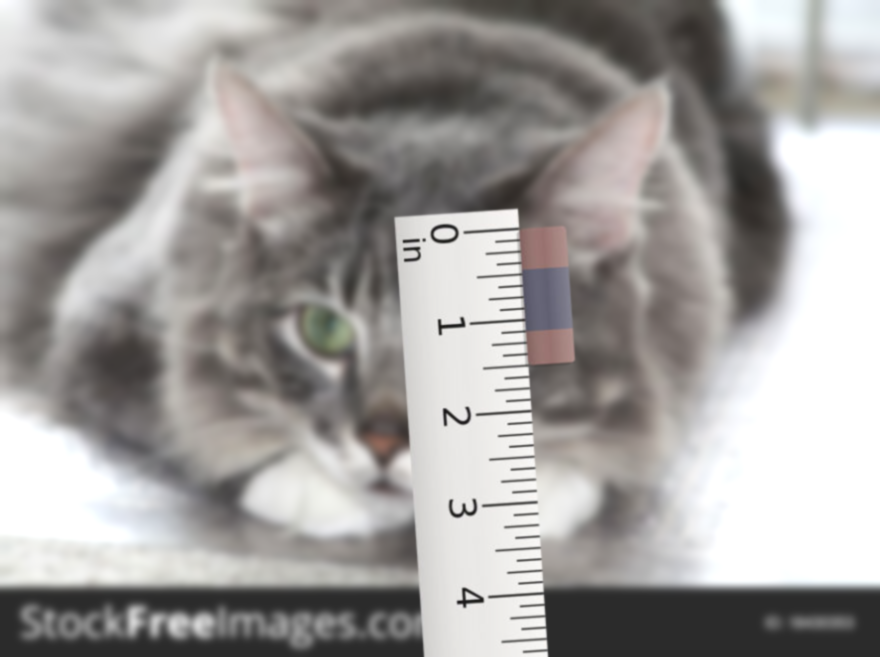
1.5 in
